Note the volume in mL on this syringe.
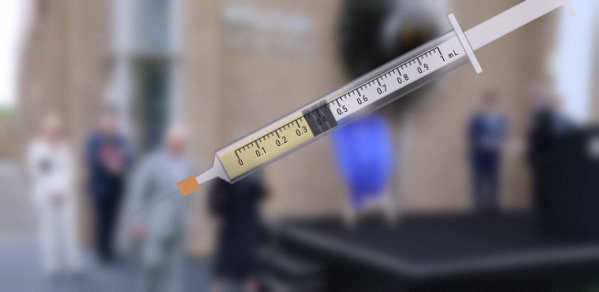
0.34 mL
